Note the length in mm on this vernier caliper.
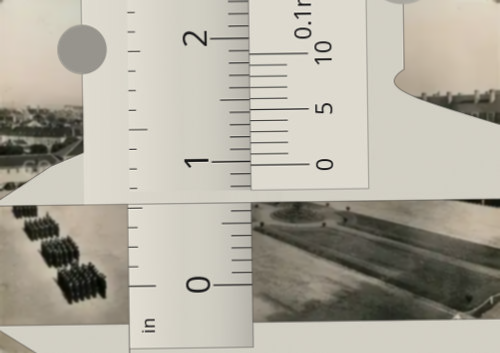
9.7 mm
